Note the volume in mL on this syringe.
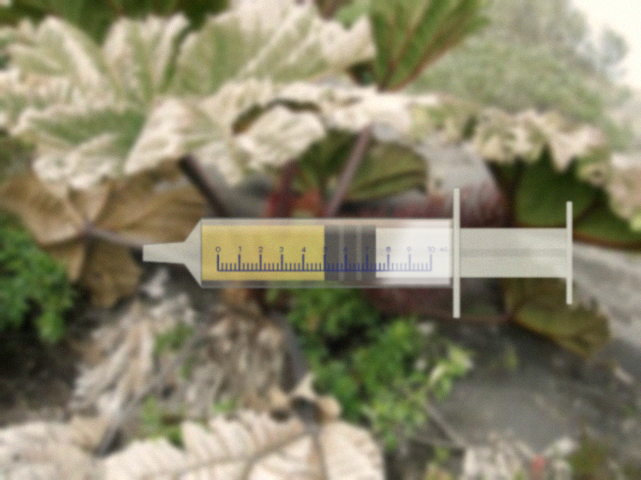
5 mL
